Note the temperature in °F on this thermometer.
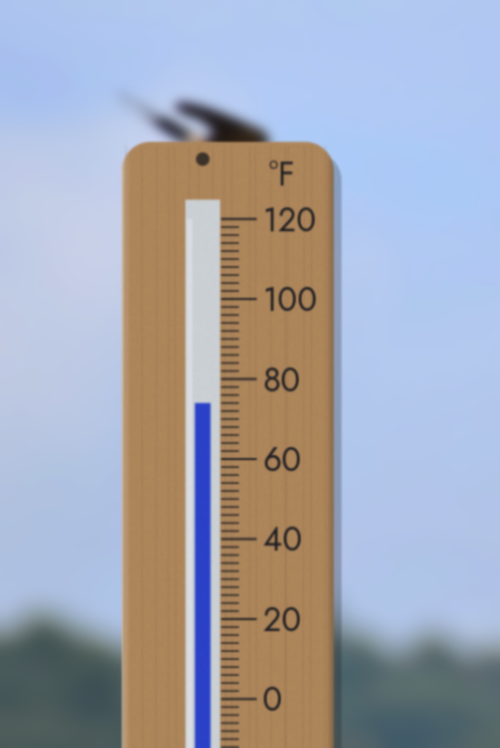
74 °F
